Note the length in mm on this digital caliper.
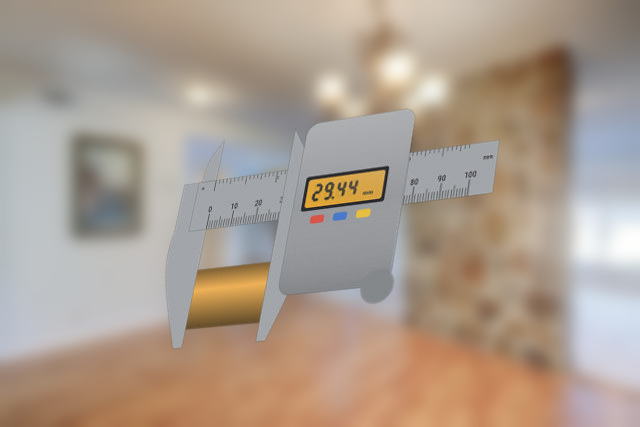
29.44 mm
